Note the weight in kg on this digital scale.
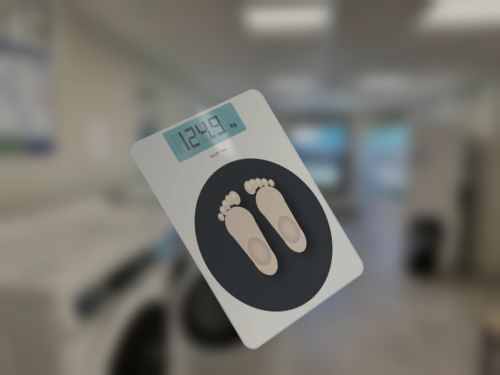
124.9 kg
